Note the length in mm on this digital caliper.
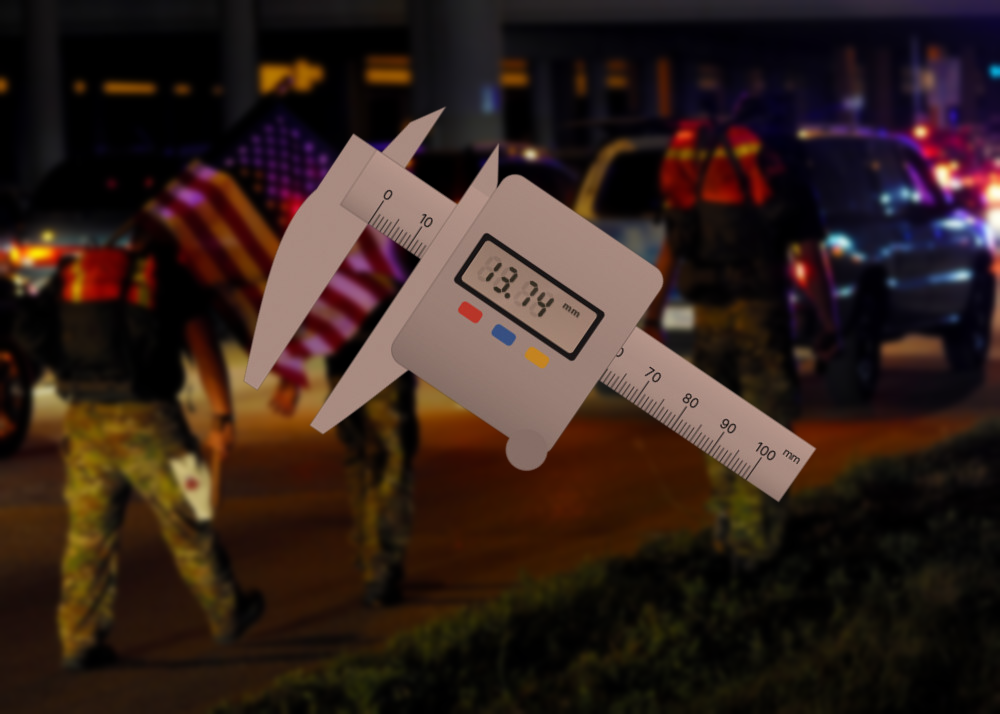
13.74 mm
